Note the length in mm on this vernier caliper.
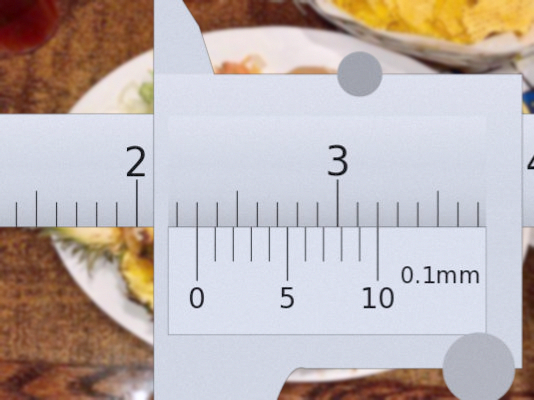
23.0 mm
